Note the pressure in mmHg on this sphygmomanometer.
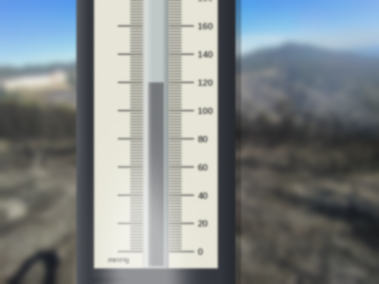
120 mmHg
